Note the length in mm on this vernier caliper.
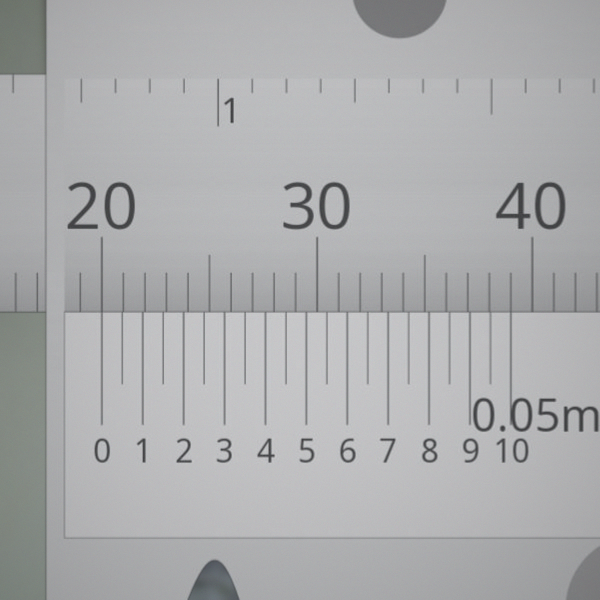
20.0 mm
